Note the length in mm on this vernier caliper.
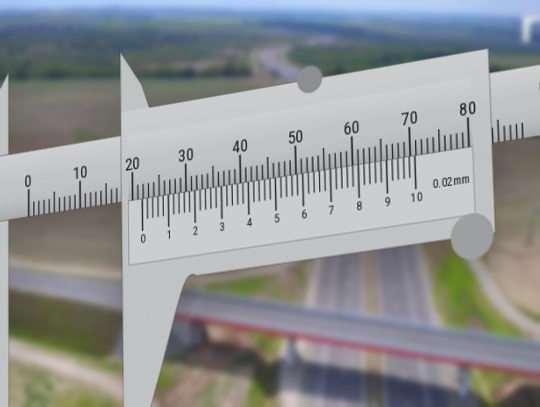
21.8 mm
